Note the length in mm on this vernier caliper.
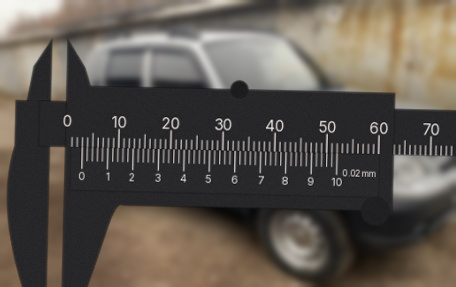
3.0 mm
